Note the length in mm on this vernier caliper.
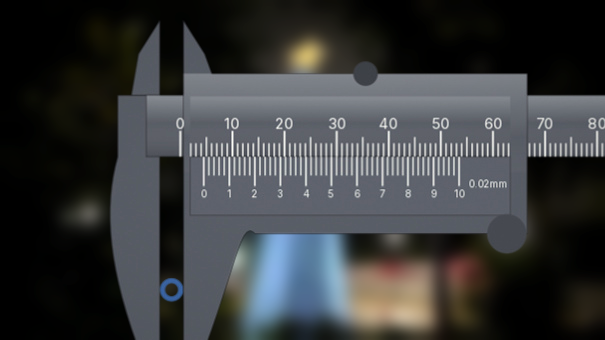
4.5 mm
